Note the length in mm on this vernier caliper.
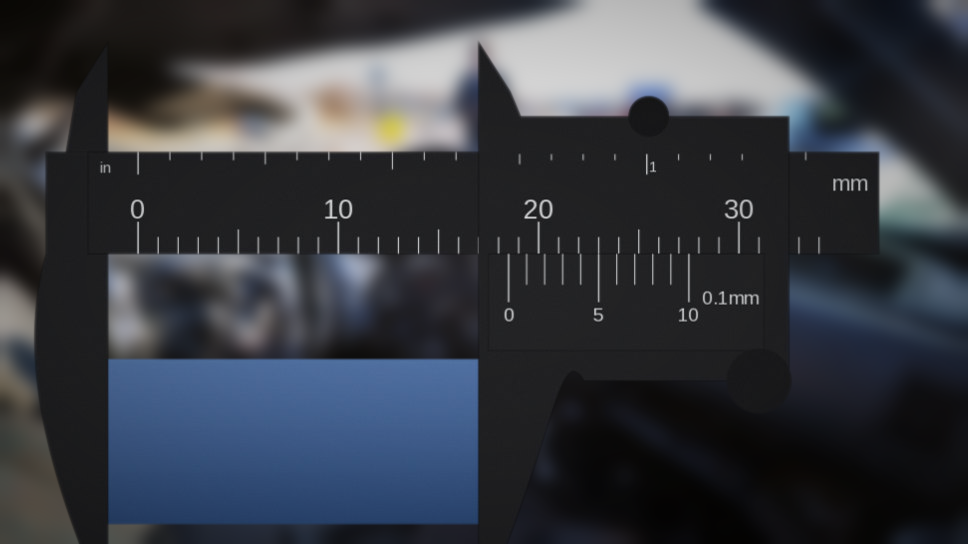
18.5 mm
